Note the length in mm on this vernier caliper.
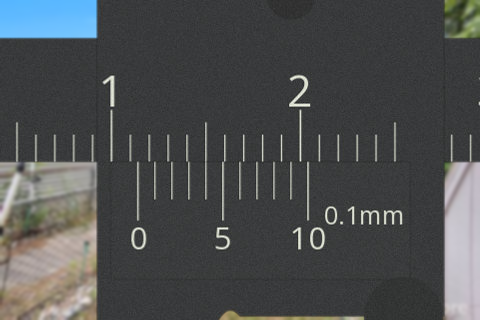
11.4 mm
